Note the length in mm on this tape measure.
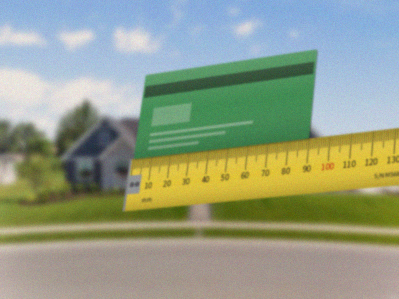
90 mm
